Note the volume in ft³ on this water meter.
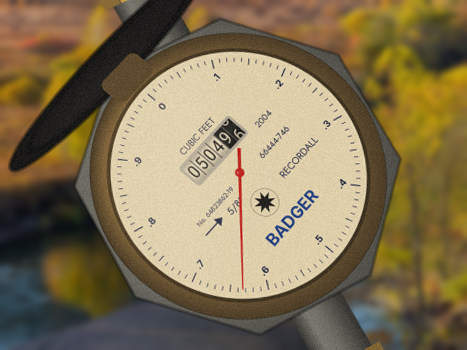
50495.63 ft³
